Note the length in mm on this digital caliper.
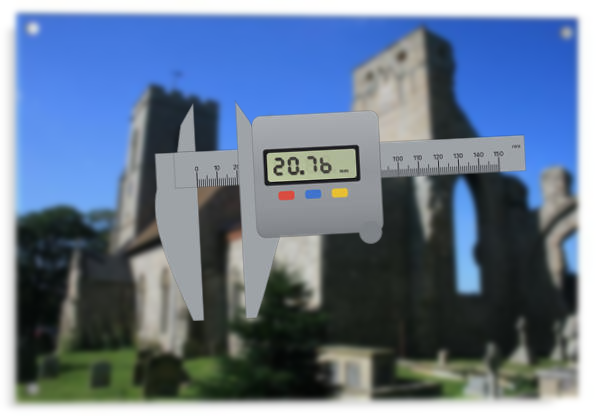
20.76 mm
